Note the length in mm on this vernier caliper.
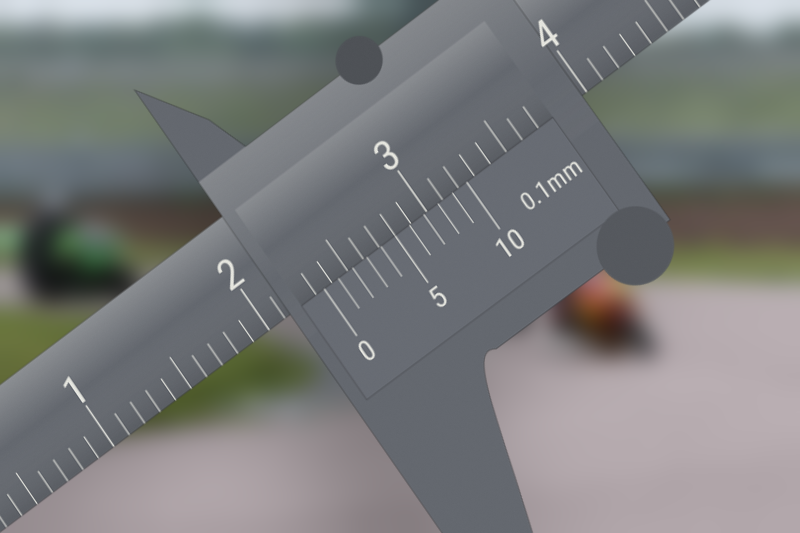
23.5 mm
